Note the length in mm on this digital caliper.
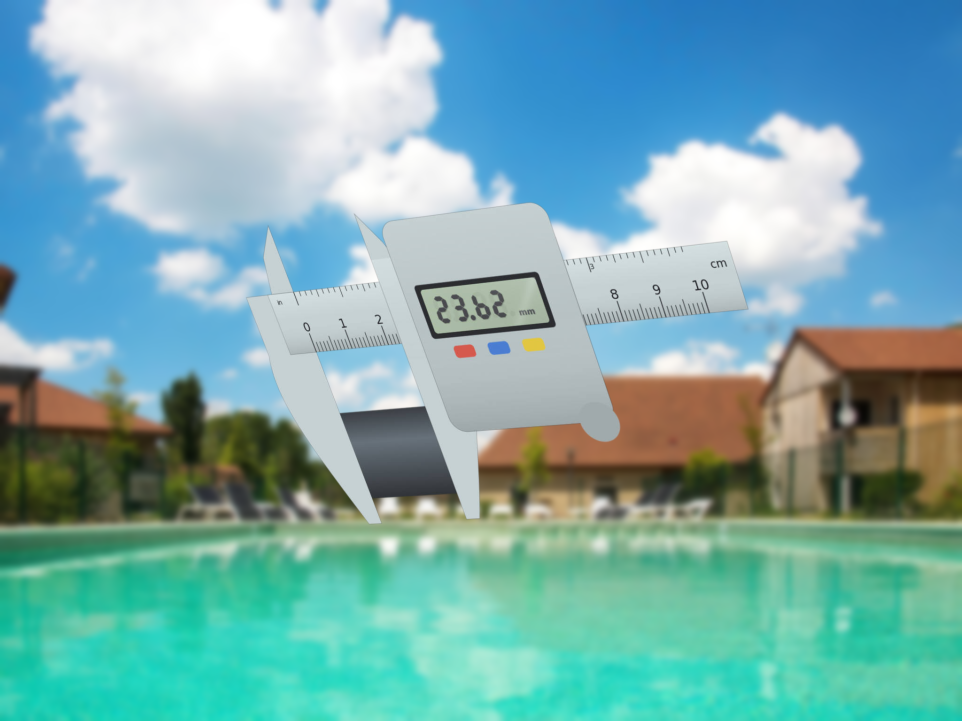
23.62 mm
